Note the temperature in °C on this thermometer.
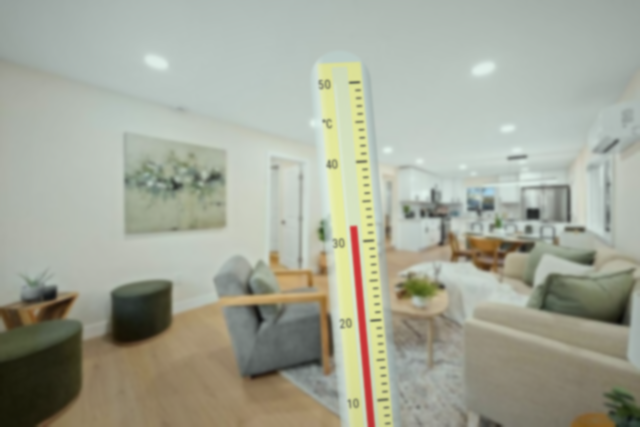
32 °C
